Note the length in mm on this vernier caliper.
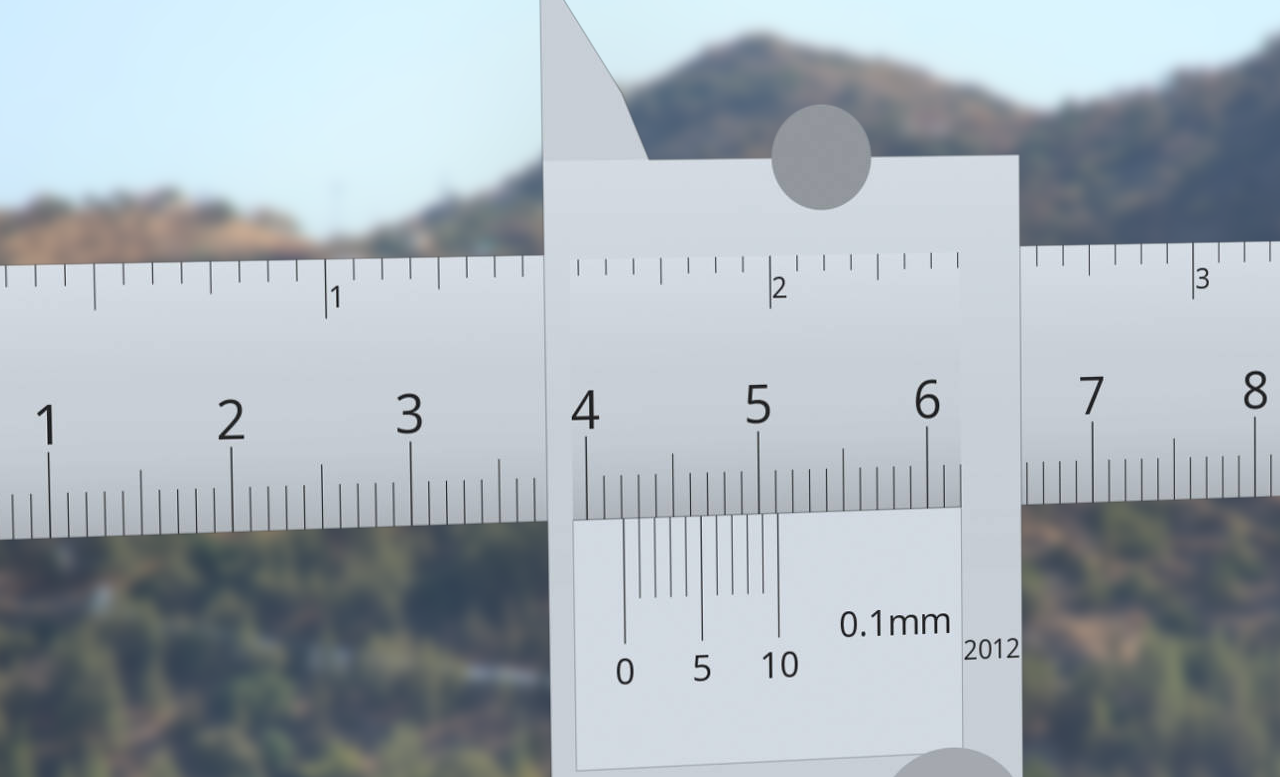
42.1 mm
